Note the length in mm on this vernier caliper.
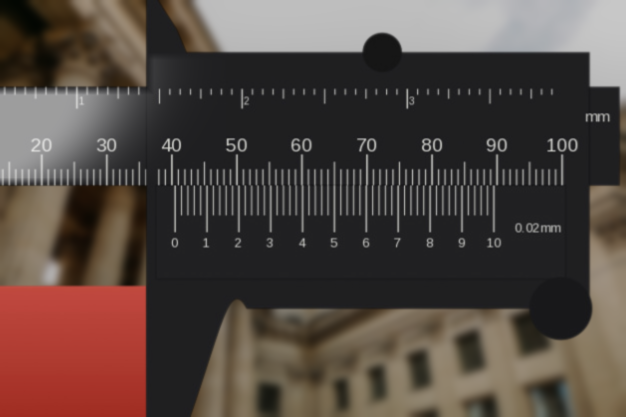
40.5 mm
